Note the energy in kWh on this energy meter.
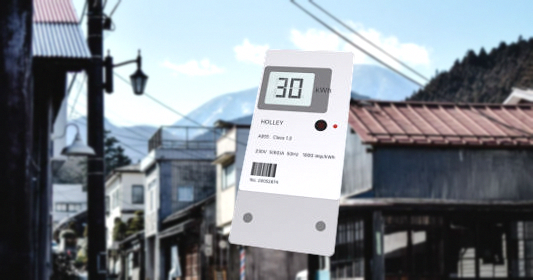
30 kWh
